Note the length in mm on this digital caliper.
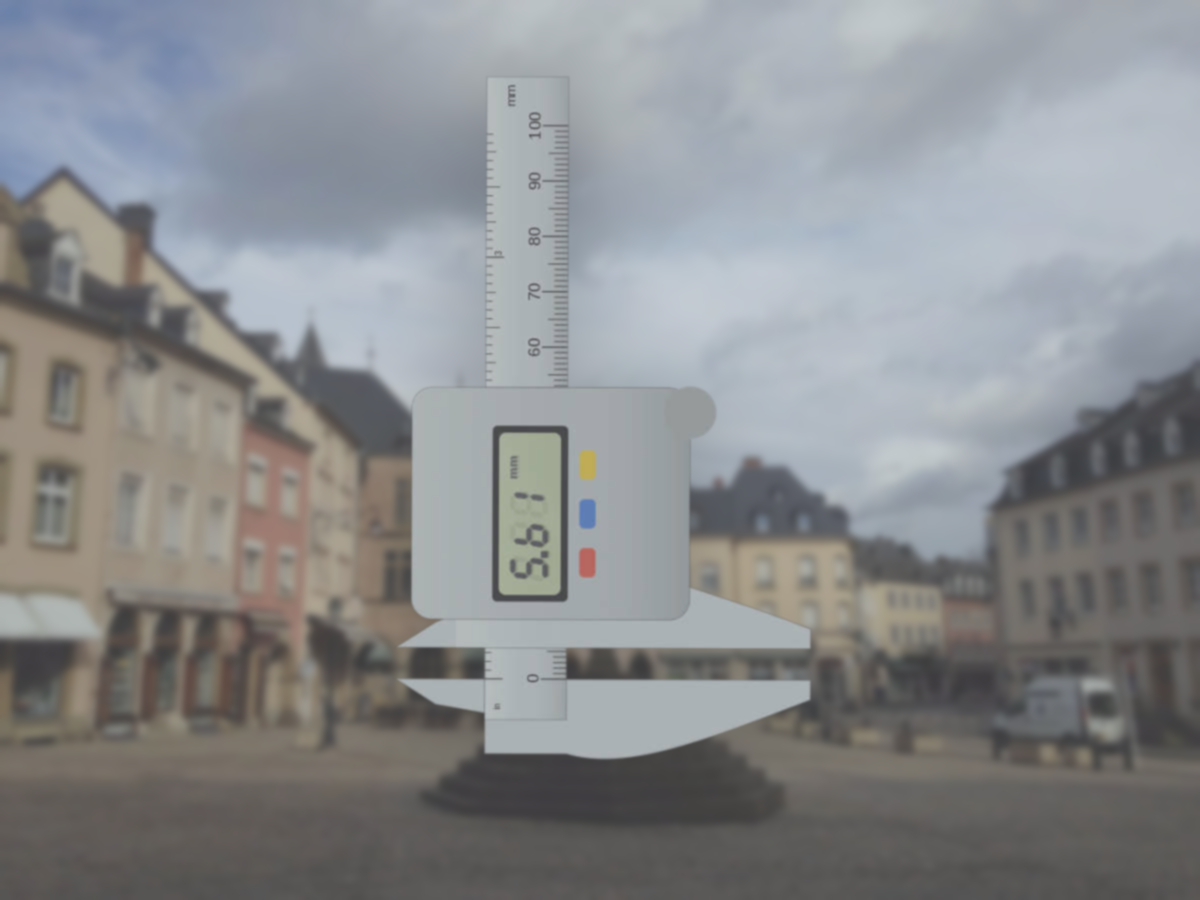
5.61 mm
